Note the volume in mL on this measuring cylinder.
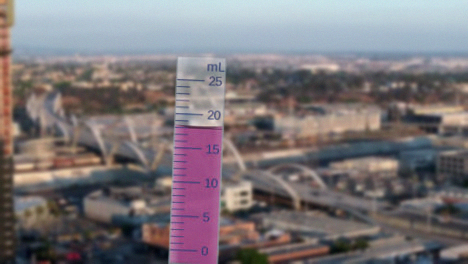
18 mL
